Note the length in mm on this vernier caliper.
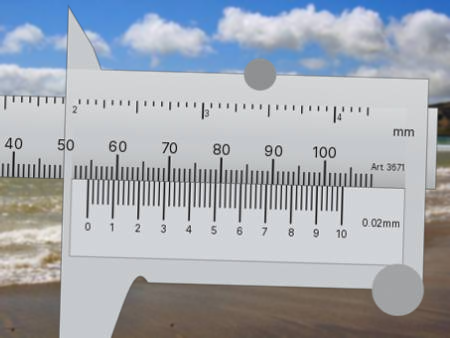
54.5 mm
